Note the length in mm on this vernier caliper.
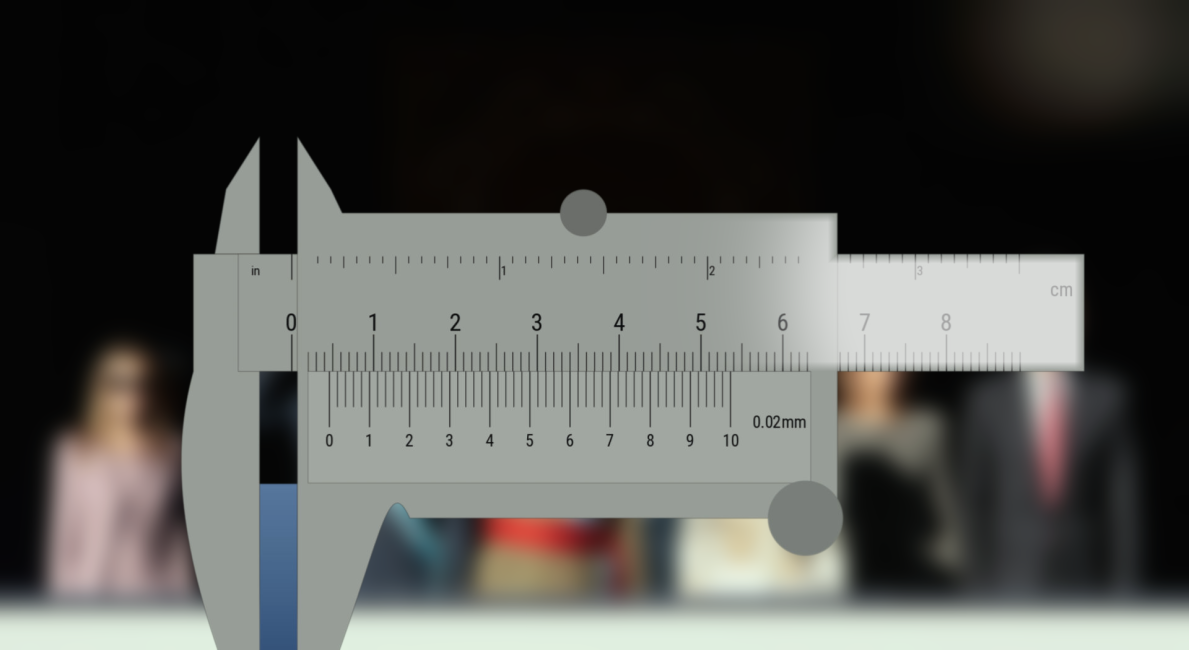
4.6 mm
